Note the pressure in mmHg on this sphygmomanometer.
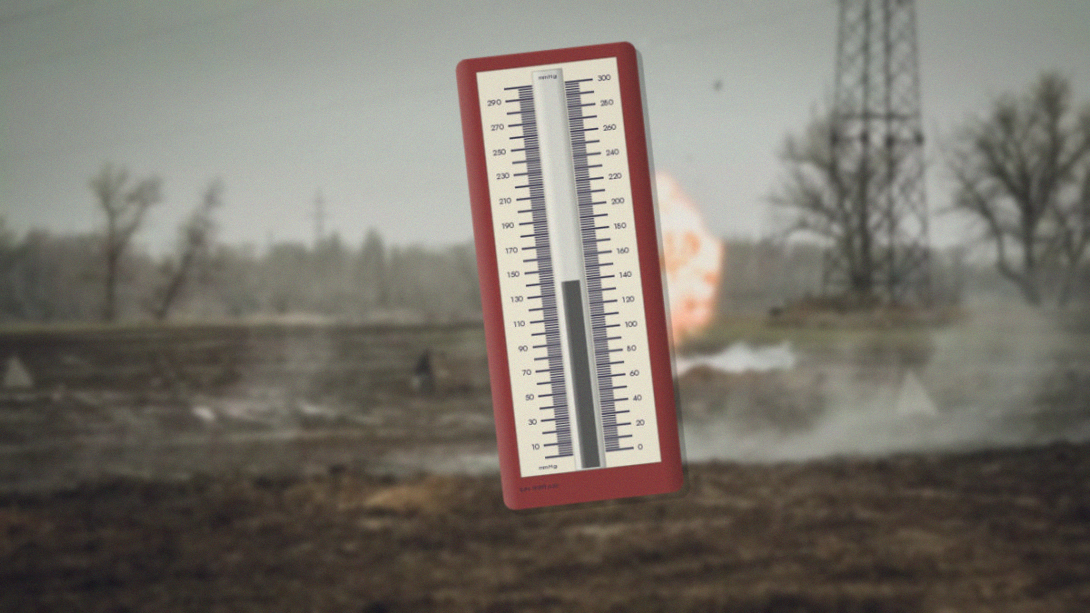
140 mmHg
